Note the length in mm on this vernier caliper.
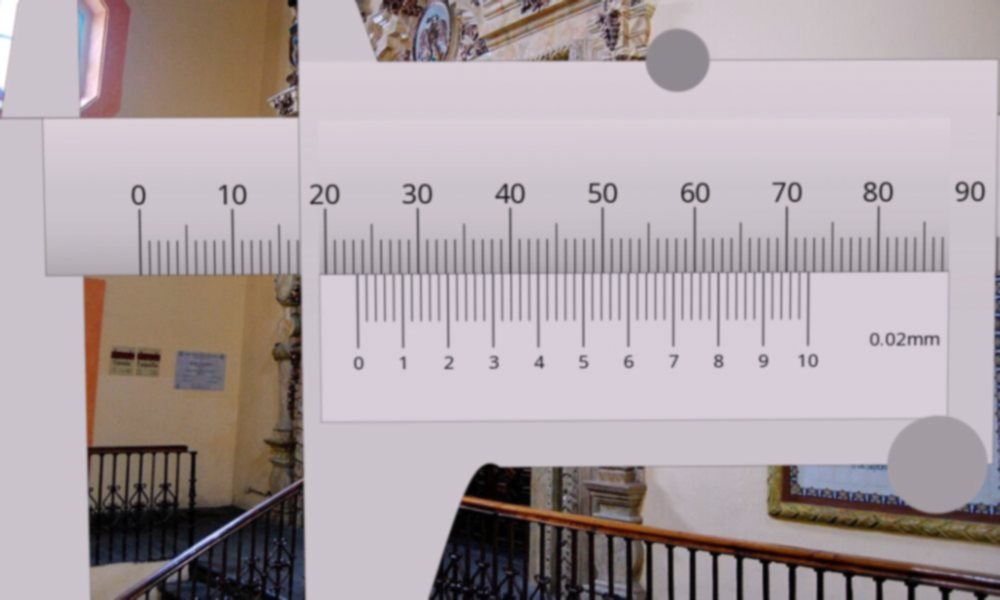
23.4 mm
